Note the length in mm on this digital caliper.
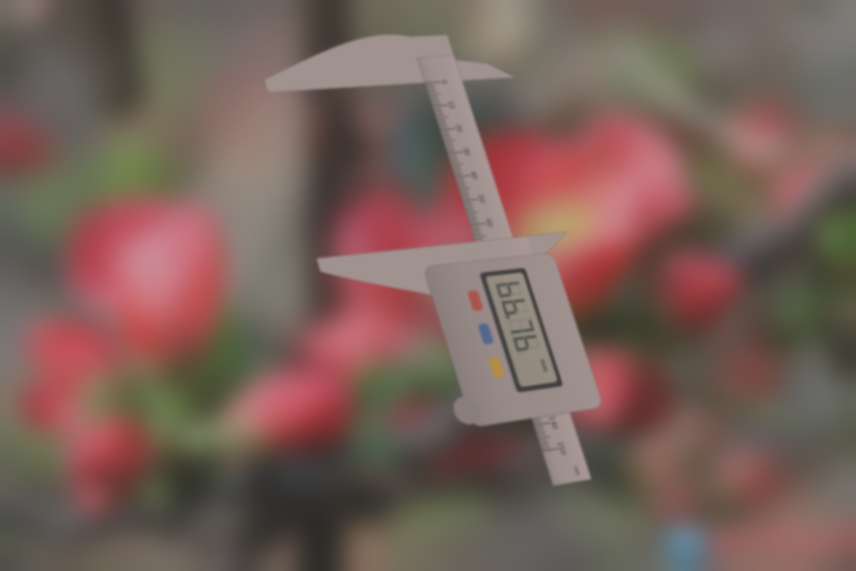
66.76 mm
